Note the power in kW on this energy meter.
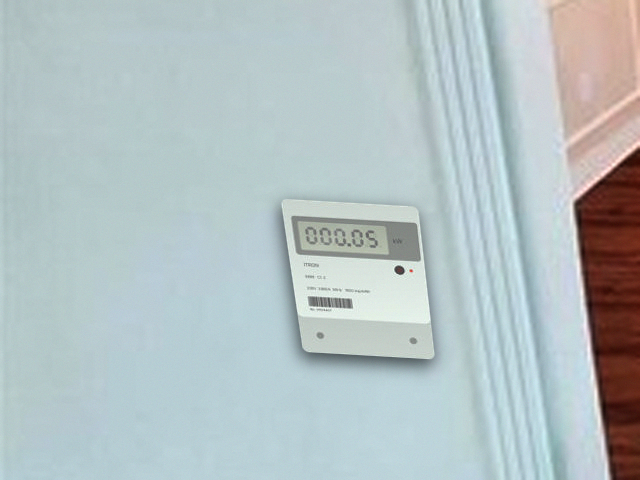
0.05 kW
